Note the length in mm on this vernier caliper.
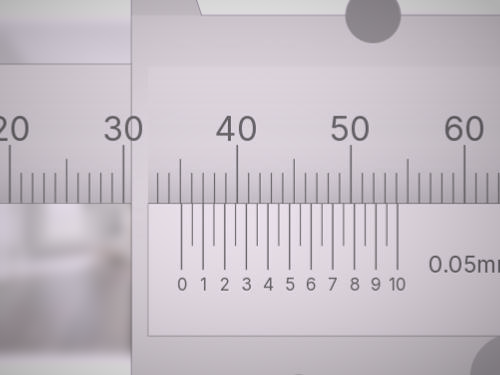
35.1 mm
